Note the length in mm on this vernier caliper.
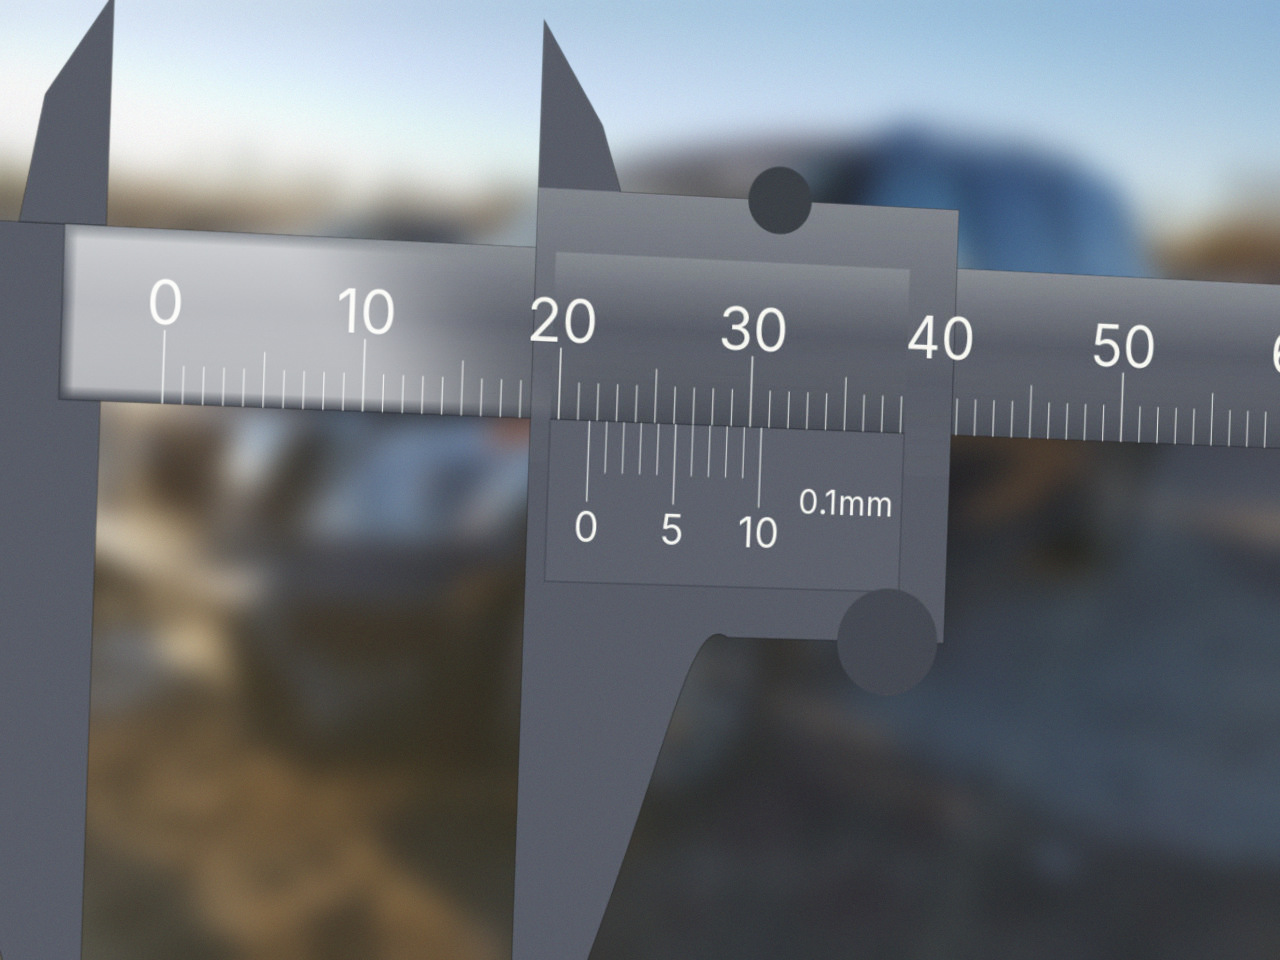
21.6 mm
